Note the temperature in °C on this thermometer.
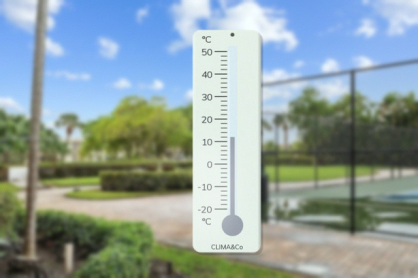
12 °C
